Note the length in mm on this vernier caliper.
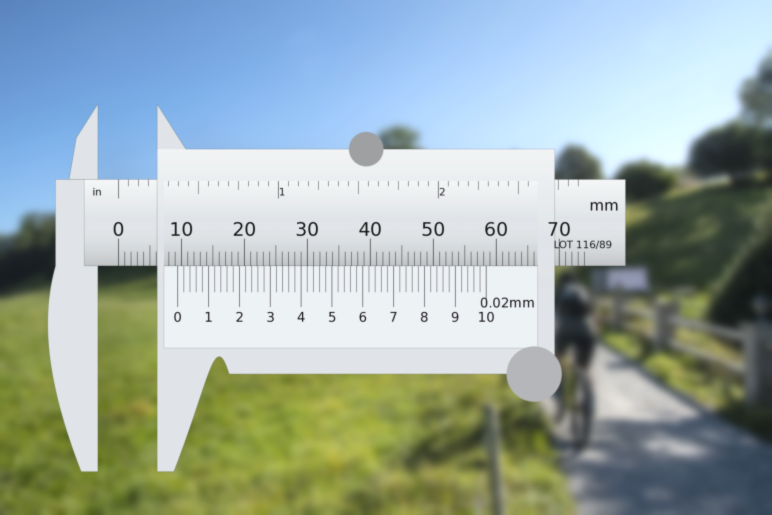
9.4 mm
